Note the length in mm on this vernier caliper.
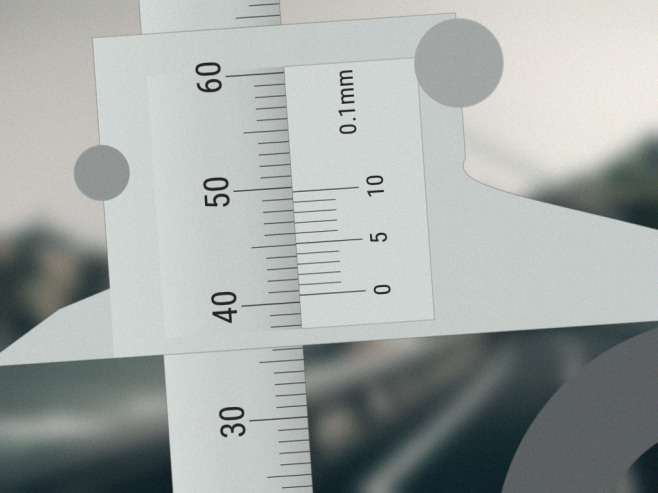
40.6 mm
